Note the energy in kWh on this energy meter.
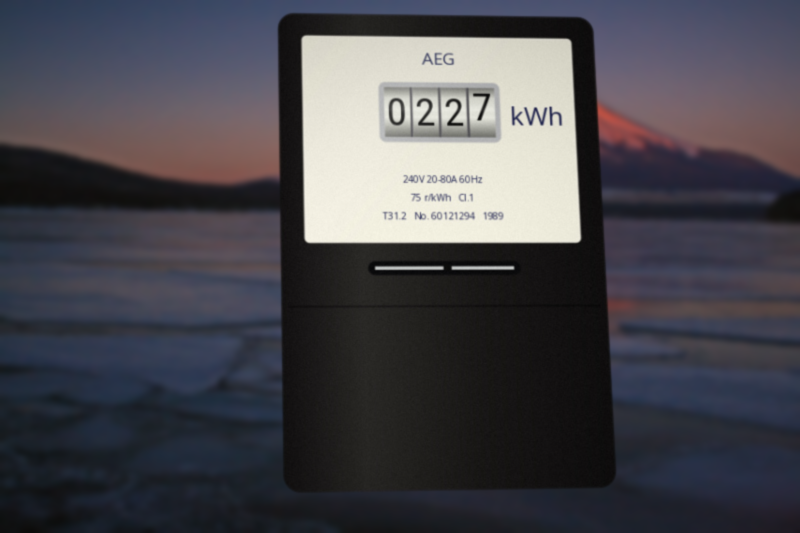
227 kWh
